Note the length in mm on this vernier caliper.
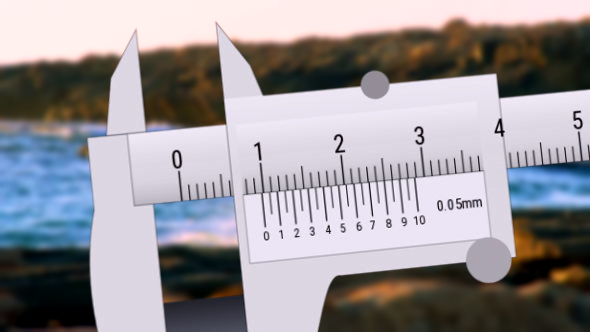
9.8 mm
